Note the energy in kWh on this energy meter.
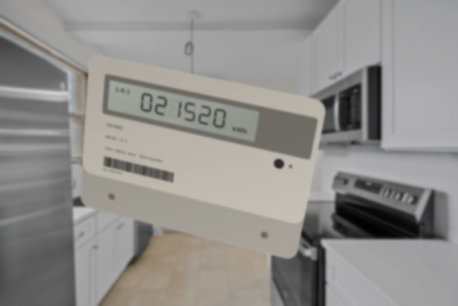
21520 kWh
